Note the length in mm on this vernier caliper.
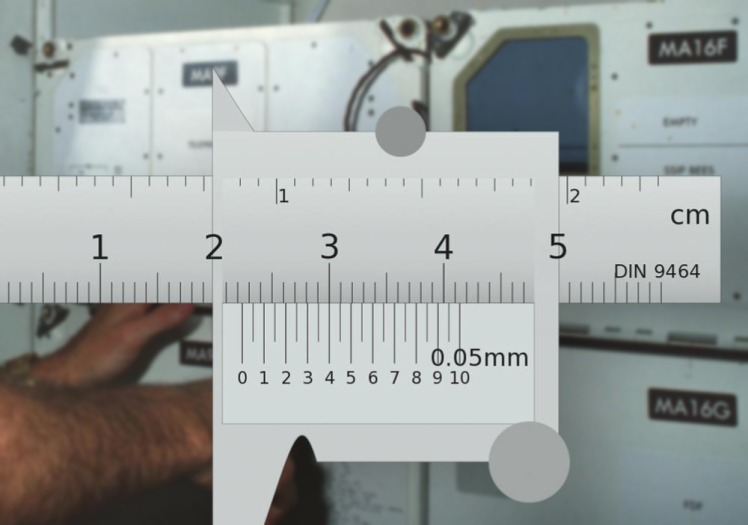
22.4 mm
